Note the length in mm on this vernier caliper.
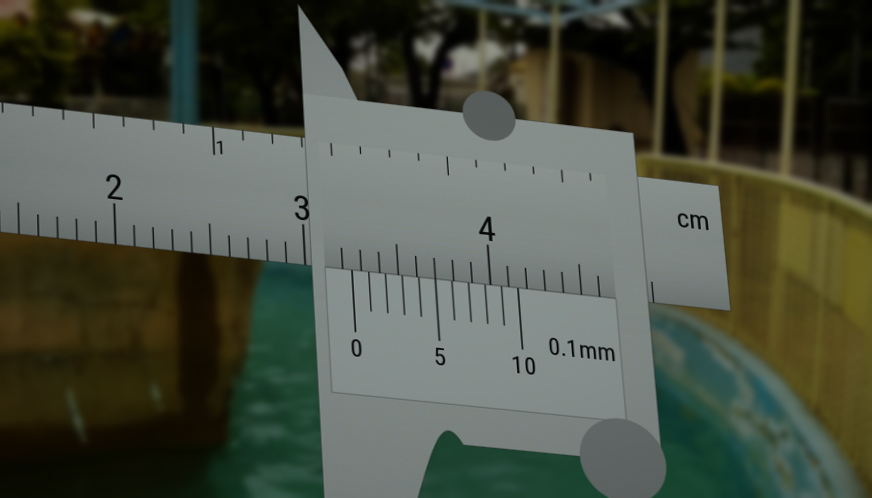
32.5 mm
